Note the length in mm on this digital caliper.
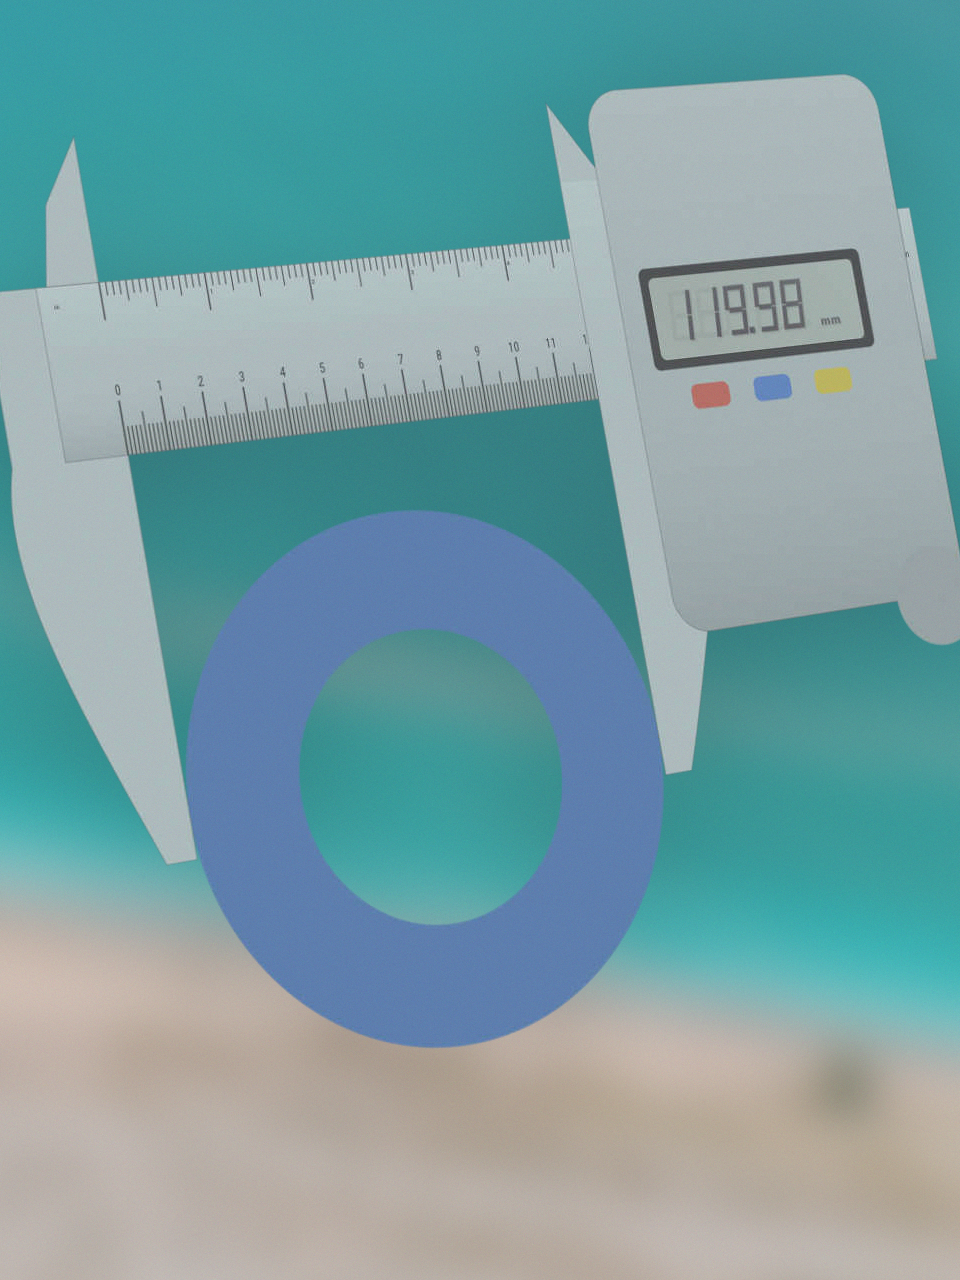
119.98 mm
